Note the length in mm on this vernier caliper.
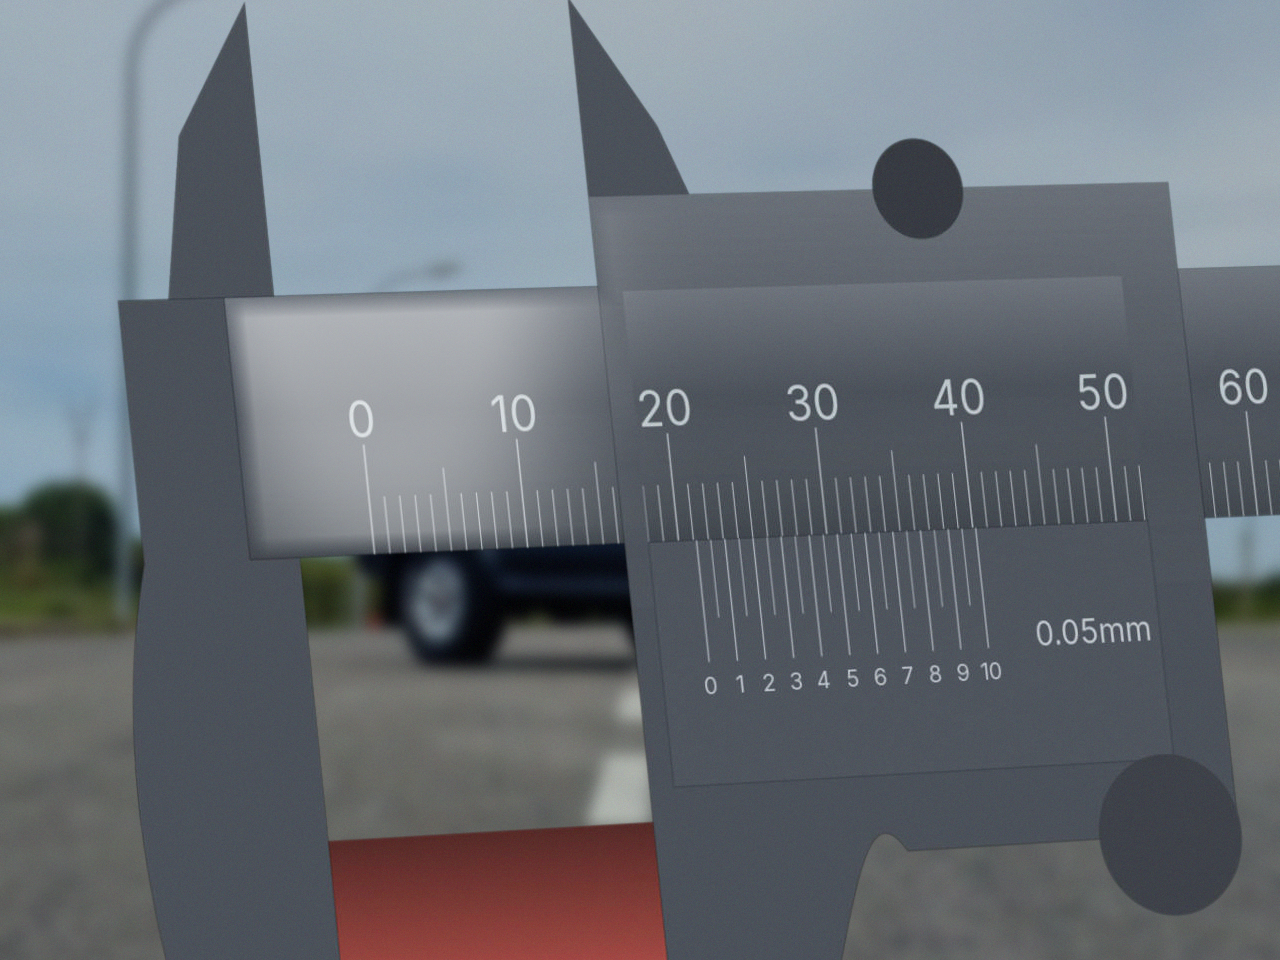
21.2 mm
